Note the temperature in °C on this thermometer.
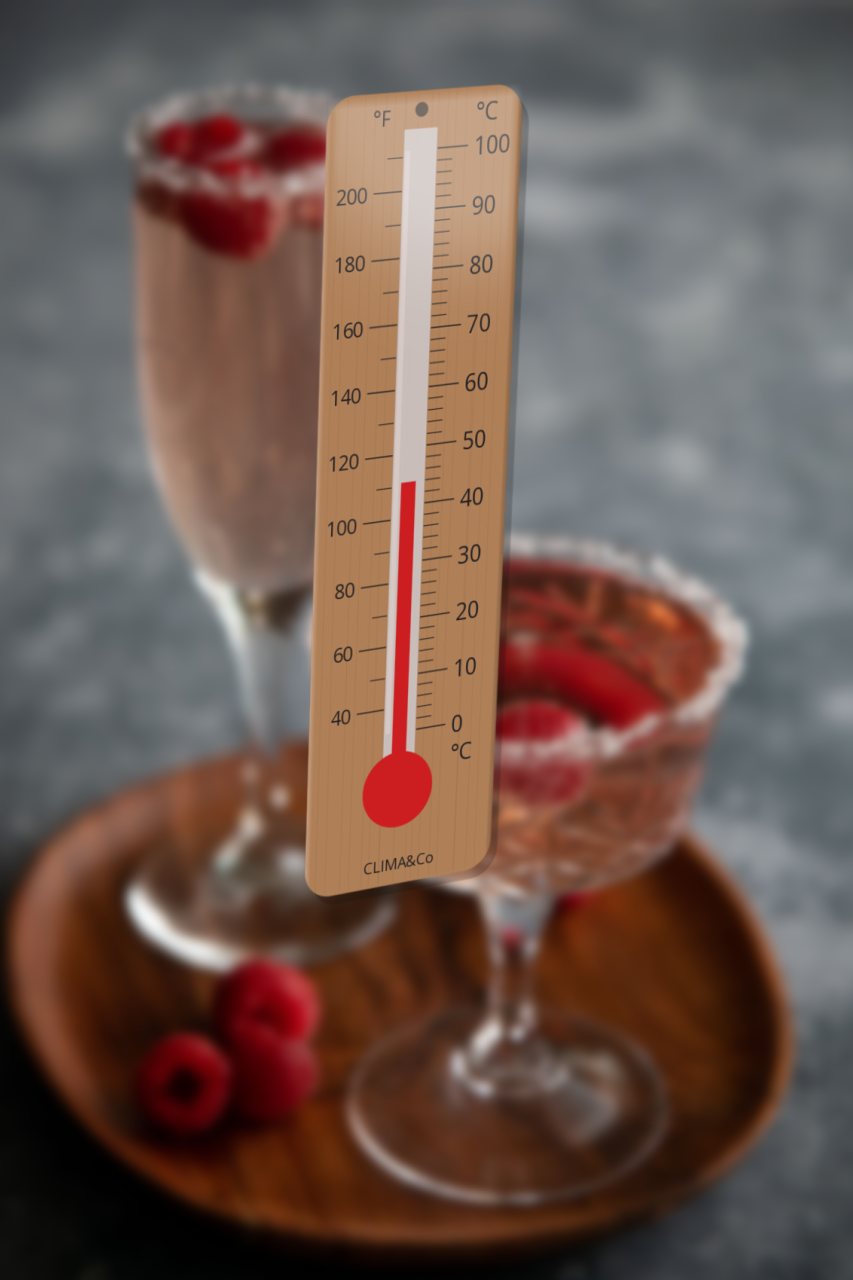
44 °C
